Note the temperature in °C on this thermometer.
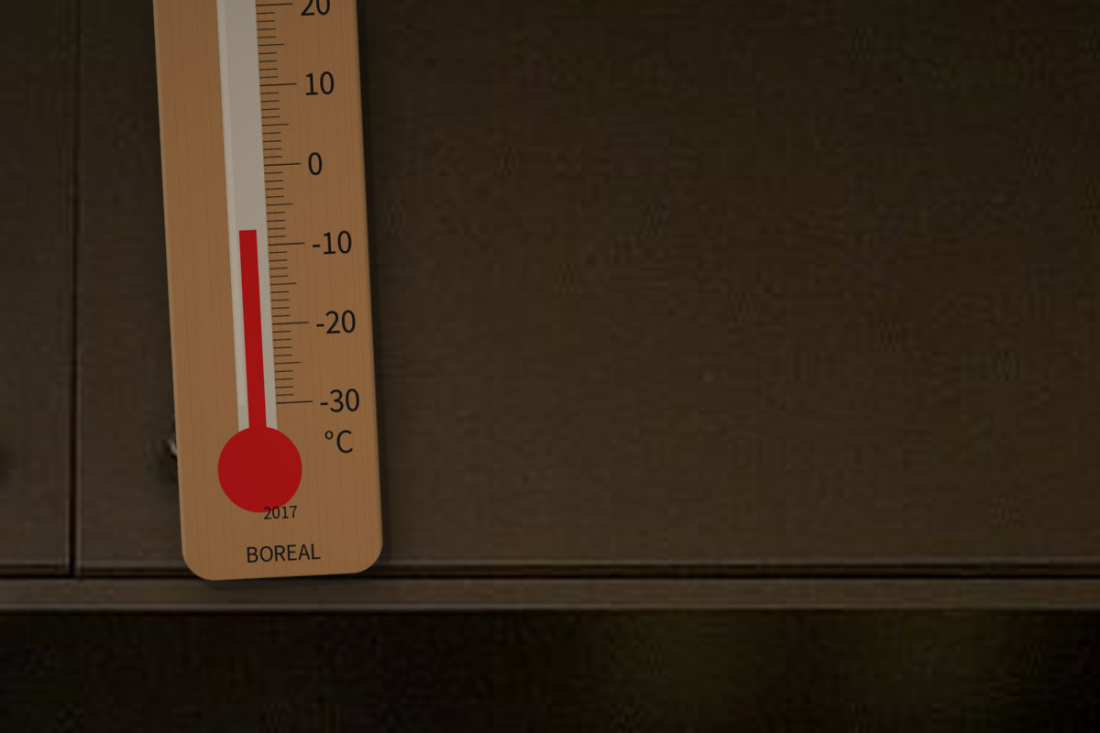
-8 °C
